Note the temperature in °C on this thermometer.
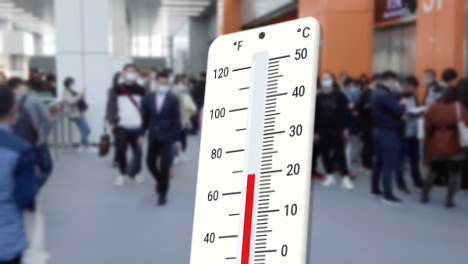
20 °C
